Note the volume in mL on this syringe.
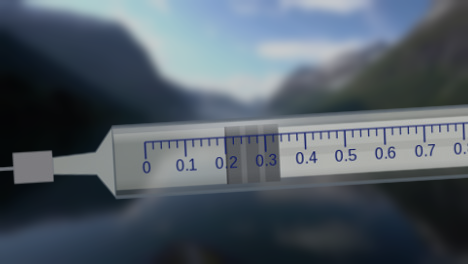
0.2 mL
